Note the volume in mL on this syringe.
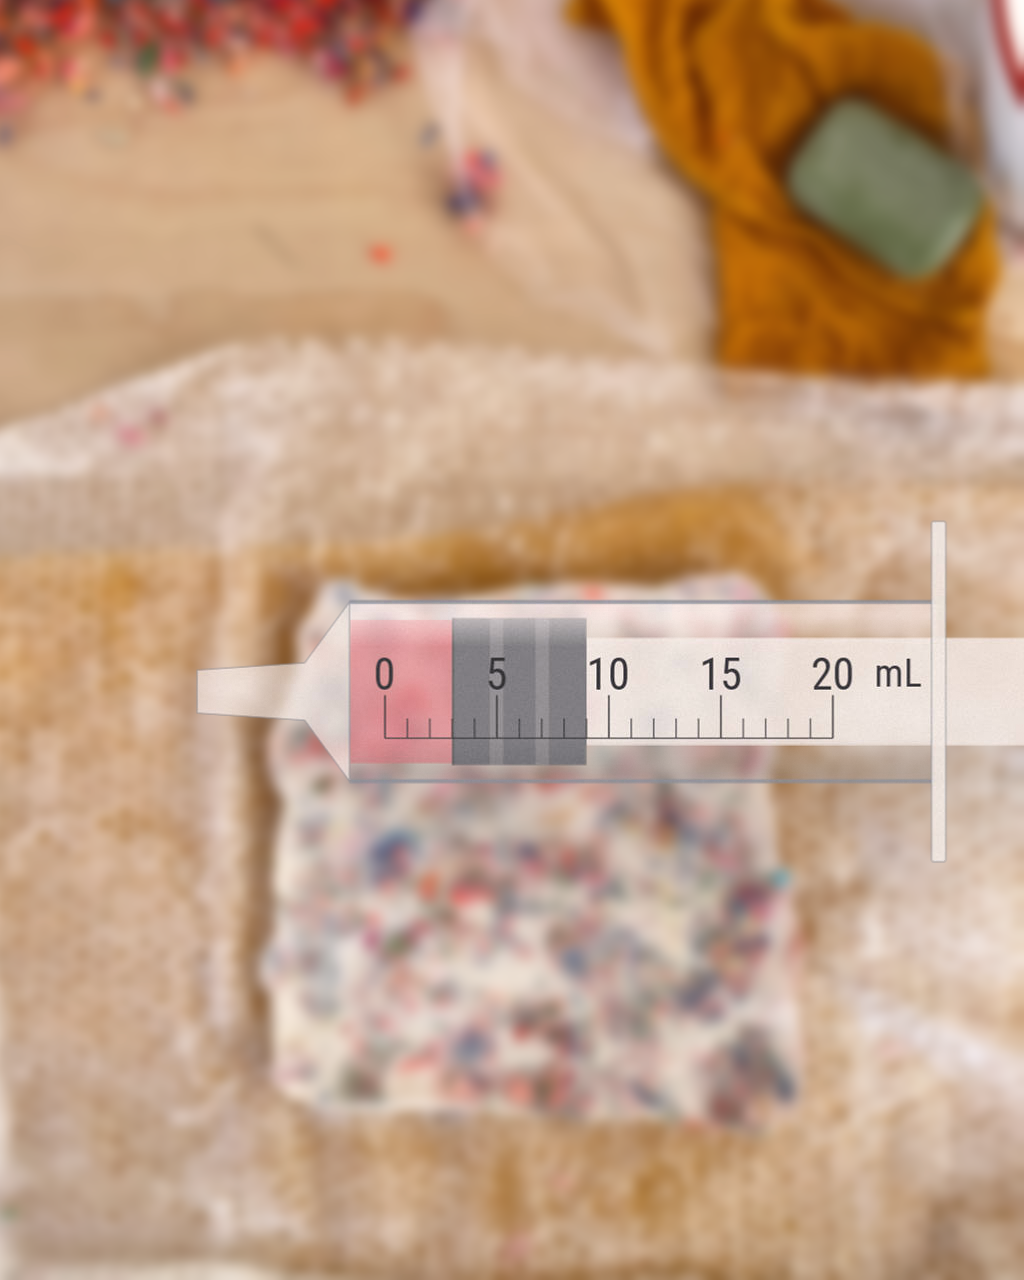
3 mL
